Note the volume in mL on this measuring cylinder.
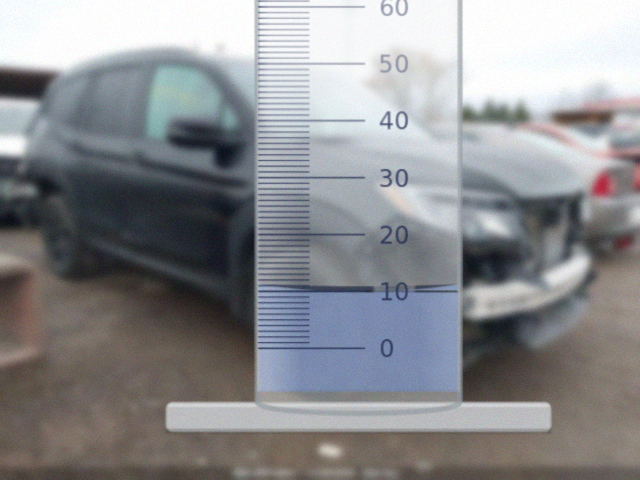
10 mL
